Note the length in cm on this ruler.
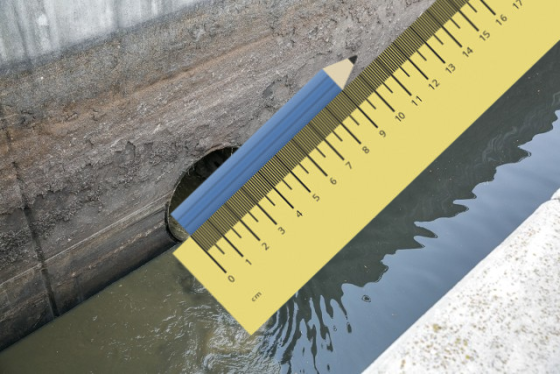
10.5 cm
